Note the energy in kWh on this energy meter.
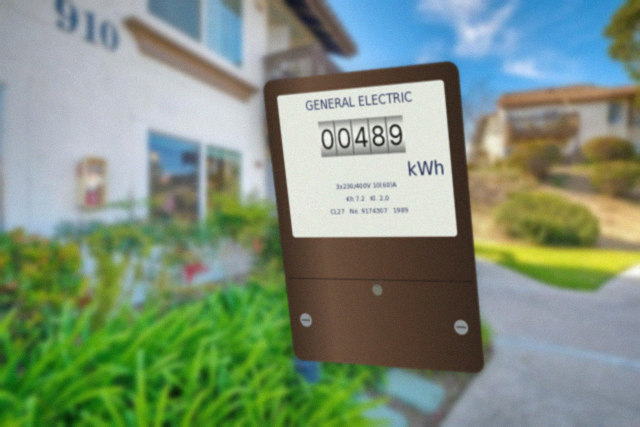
489 kWh
